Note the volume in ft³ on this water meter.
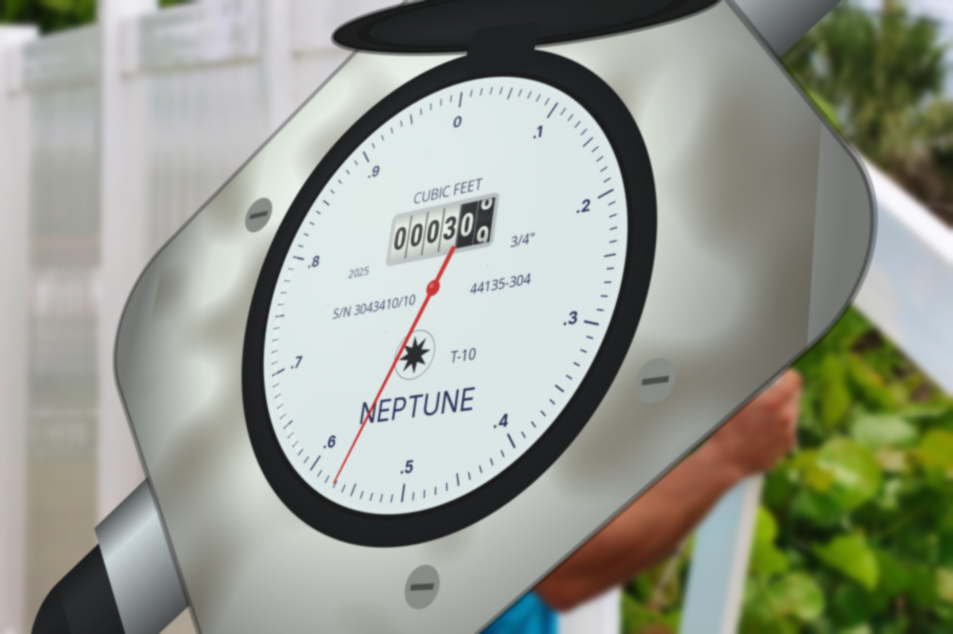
308.57 ft³
